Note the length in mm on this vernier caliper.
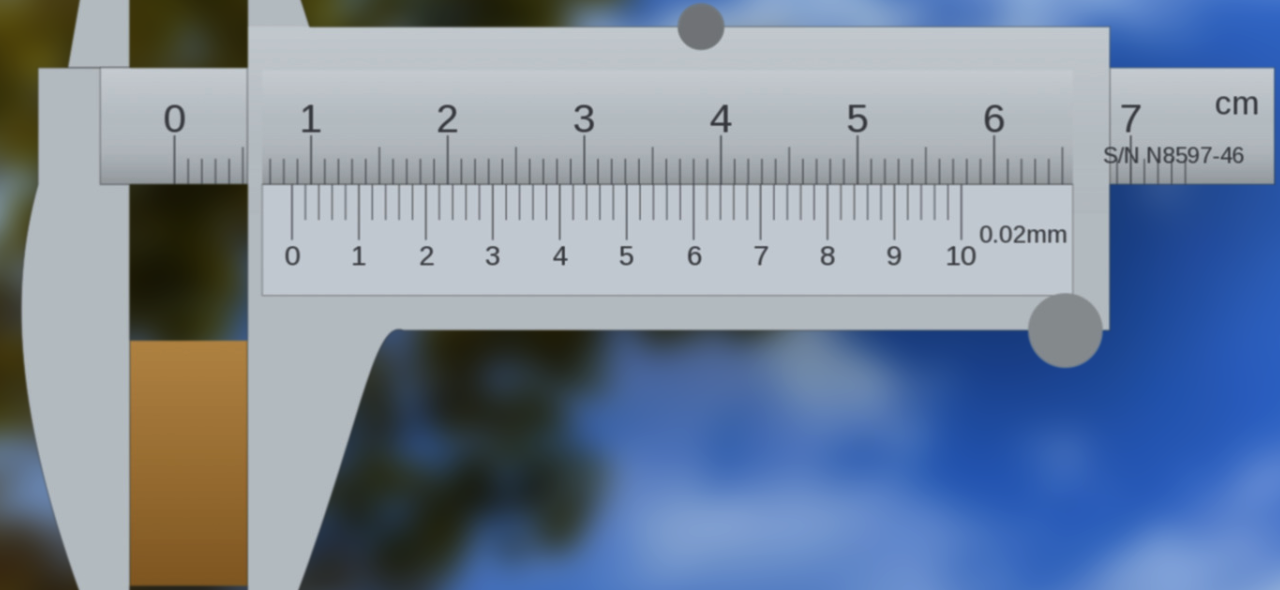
8.6 mm
